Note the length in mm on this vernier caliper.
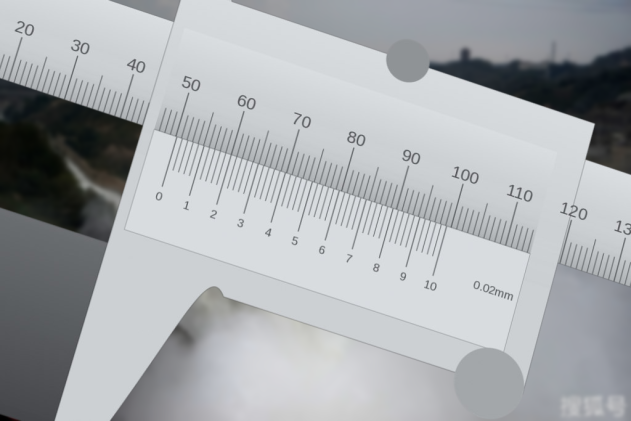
50.2 mm
